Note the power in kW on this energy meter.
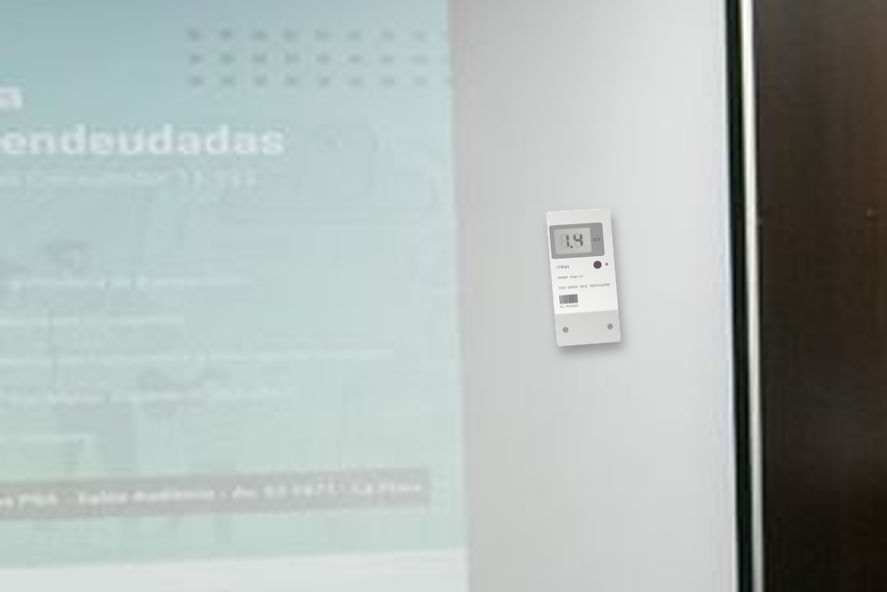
1.4 kW
